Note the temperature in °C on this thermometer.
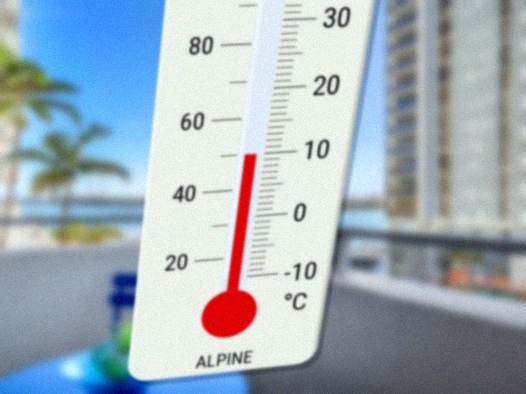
10 °C
